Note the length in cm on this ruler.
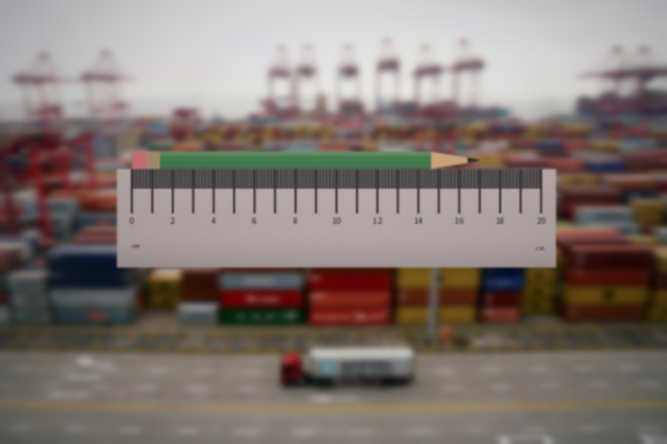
17 cm
